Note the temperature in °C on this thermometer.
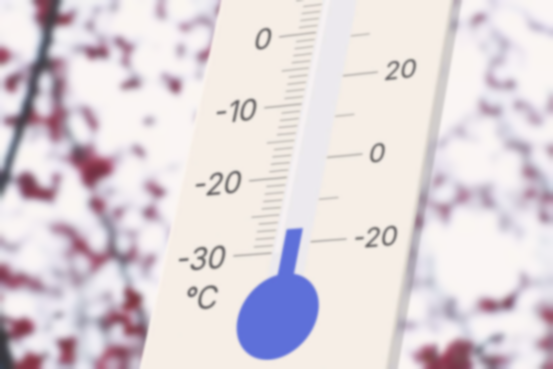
-27 °C
